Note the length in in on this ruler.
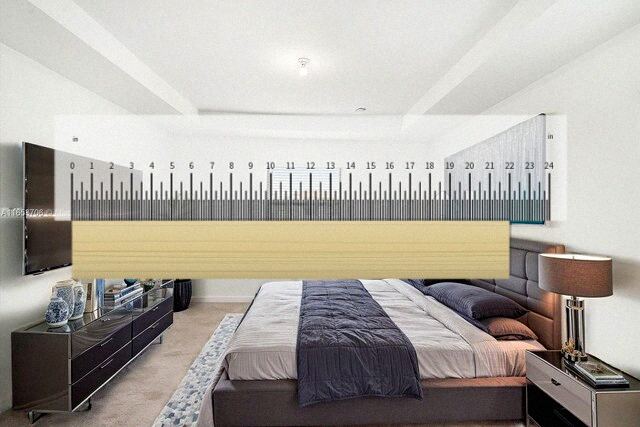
22 in
